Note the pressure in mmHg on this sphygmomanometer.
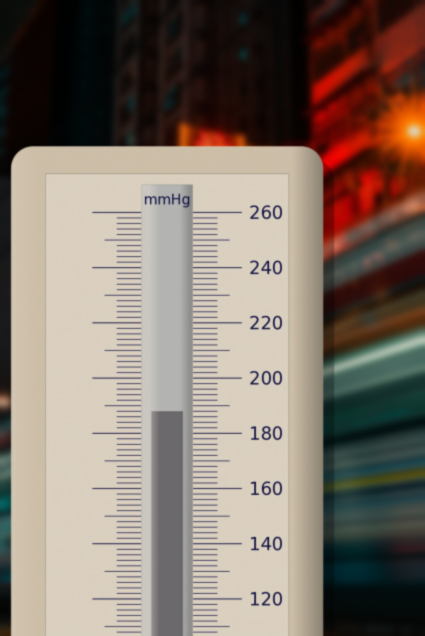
188 mmHg
